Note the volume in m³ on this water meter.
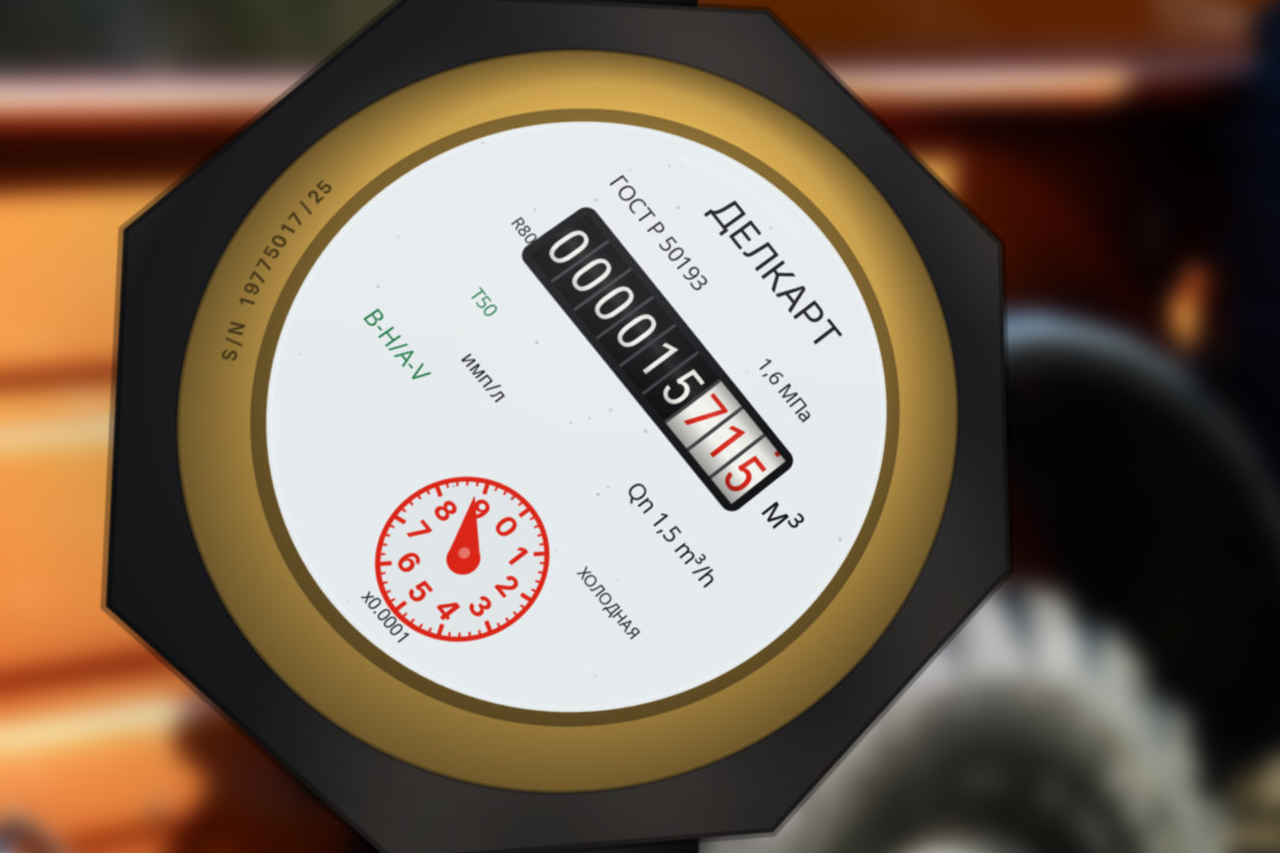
15.7148 m³
